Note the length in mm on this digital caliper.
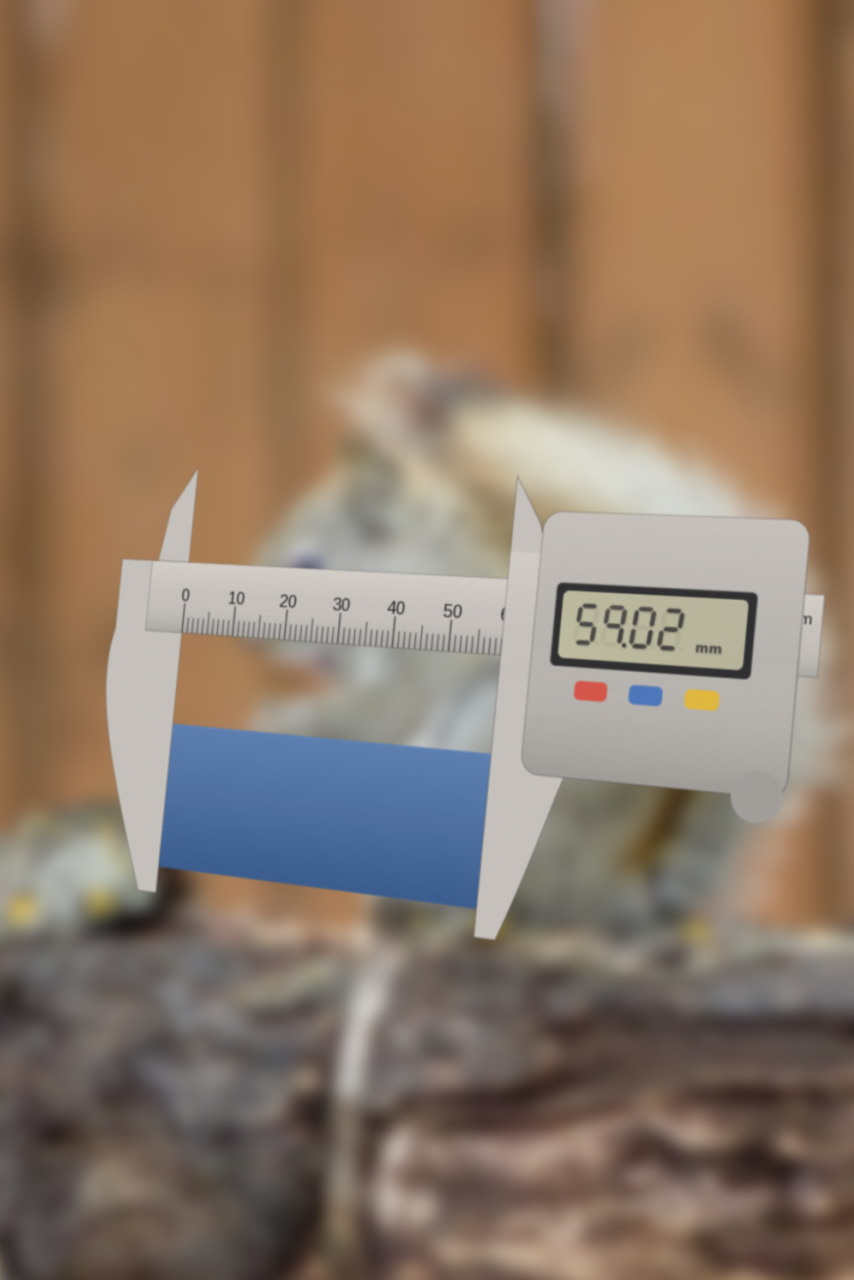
59.02 mm
